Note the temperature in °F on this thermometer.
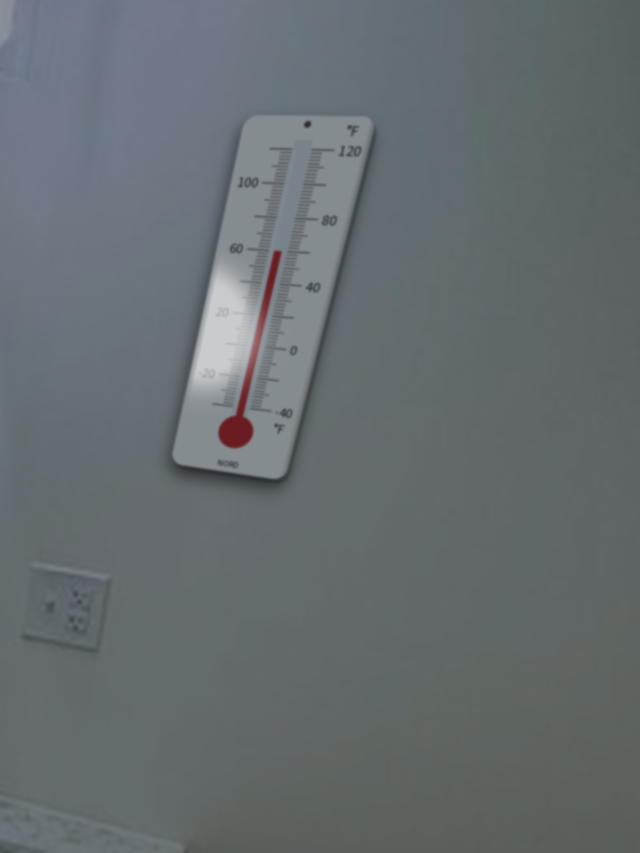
60 °F
